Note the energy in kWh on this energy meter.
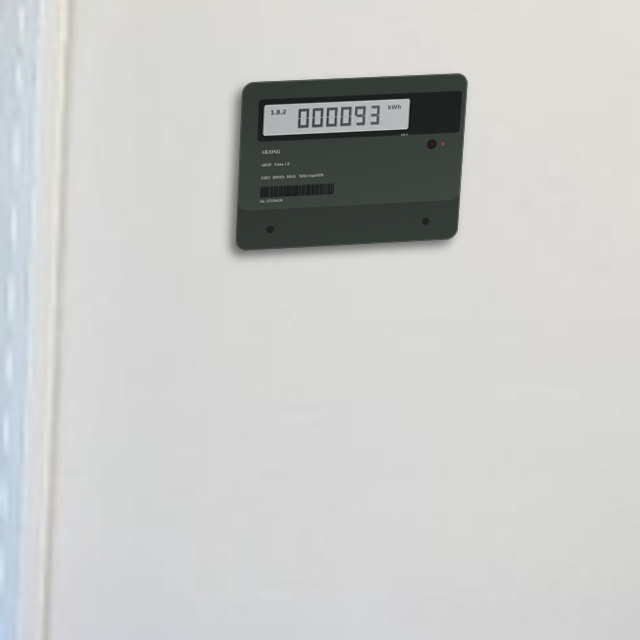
93 kWh
